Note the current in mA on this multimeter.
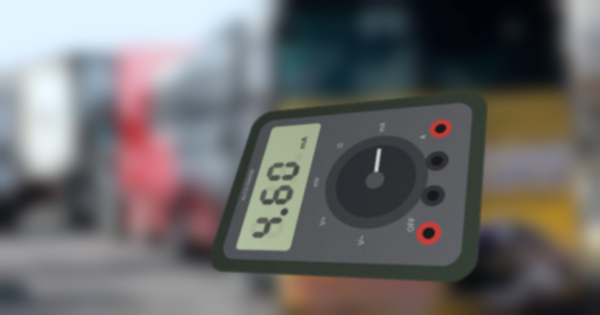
4.60 mA
